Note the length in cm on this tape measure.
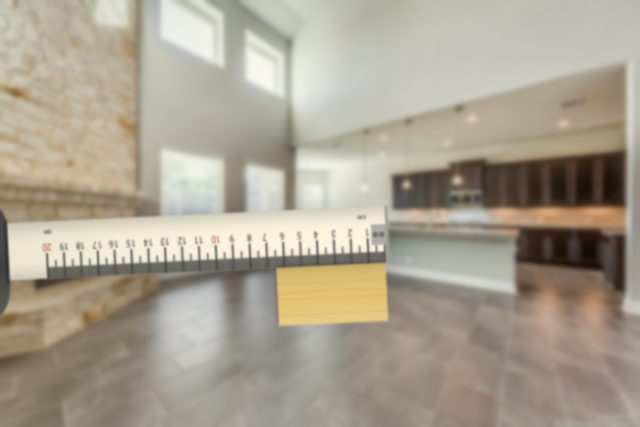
6.5 cm
